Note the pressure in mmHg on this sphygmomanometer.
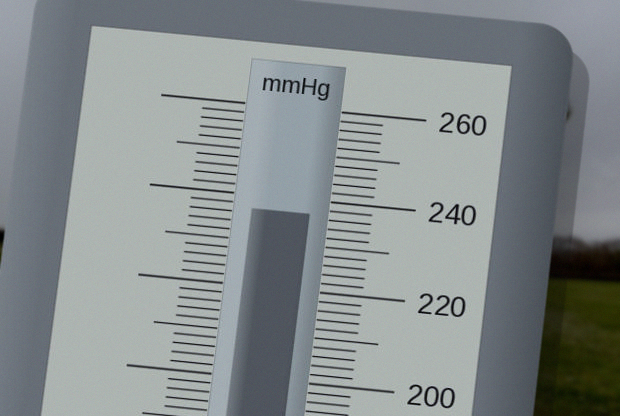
237 mmHg
